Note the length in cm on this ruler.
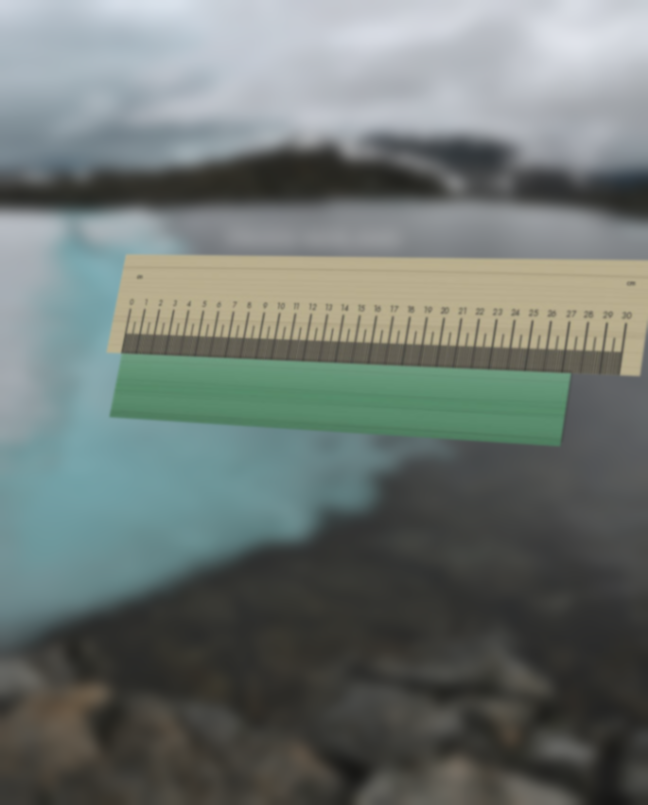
27.5 cm
